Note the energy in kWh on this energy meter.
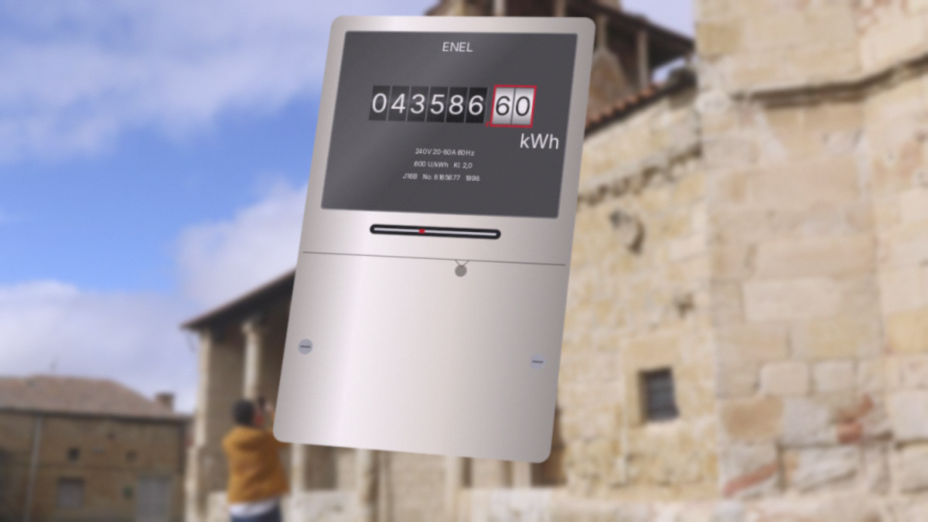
43586.60 kWh
